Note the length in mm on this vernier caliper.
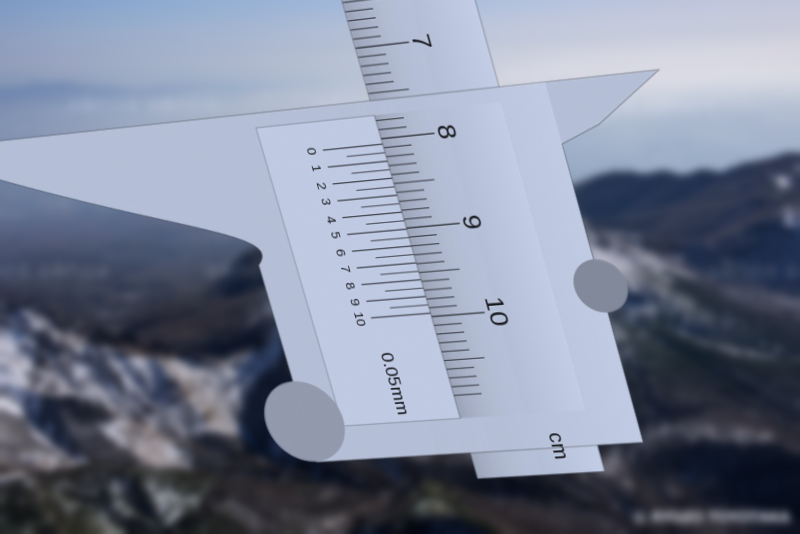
80.6 mm
